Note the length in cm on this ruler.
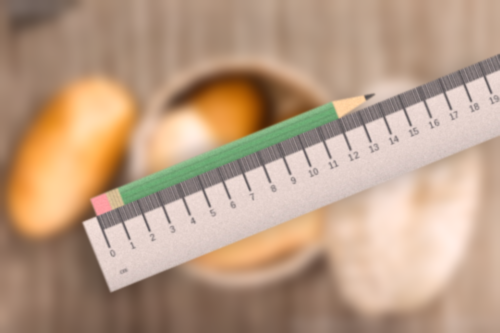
14 cm
